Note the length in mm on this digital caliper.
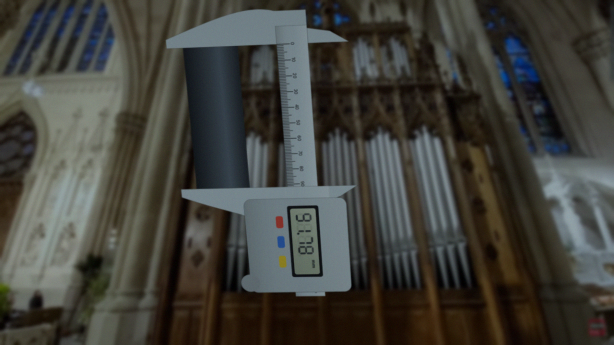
91.78 mm
